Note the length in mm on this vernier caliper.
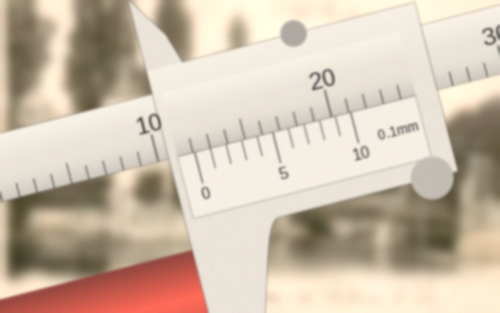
12.1 mm
